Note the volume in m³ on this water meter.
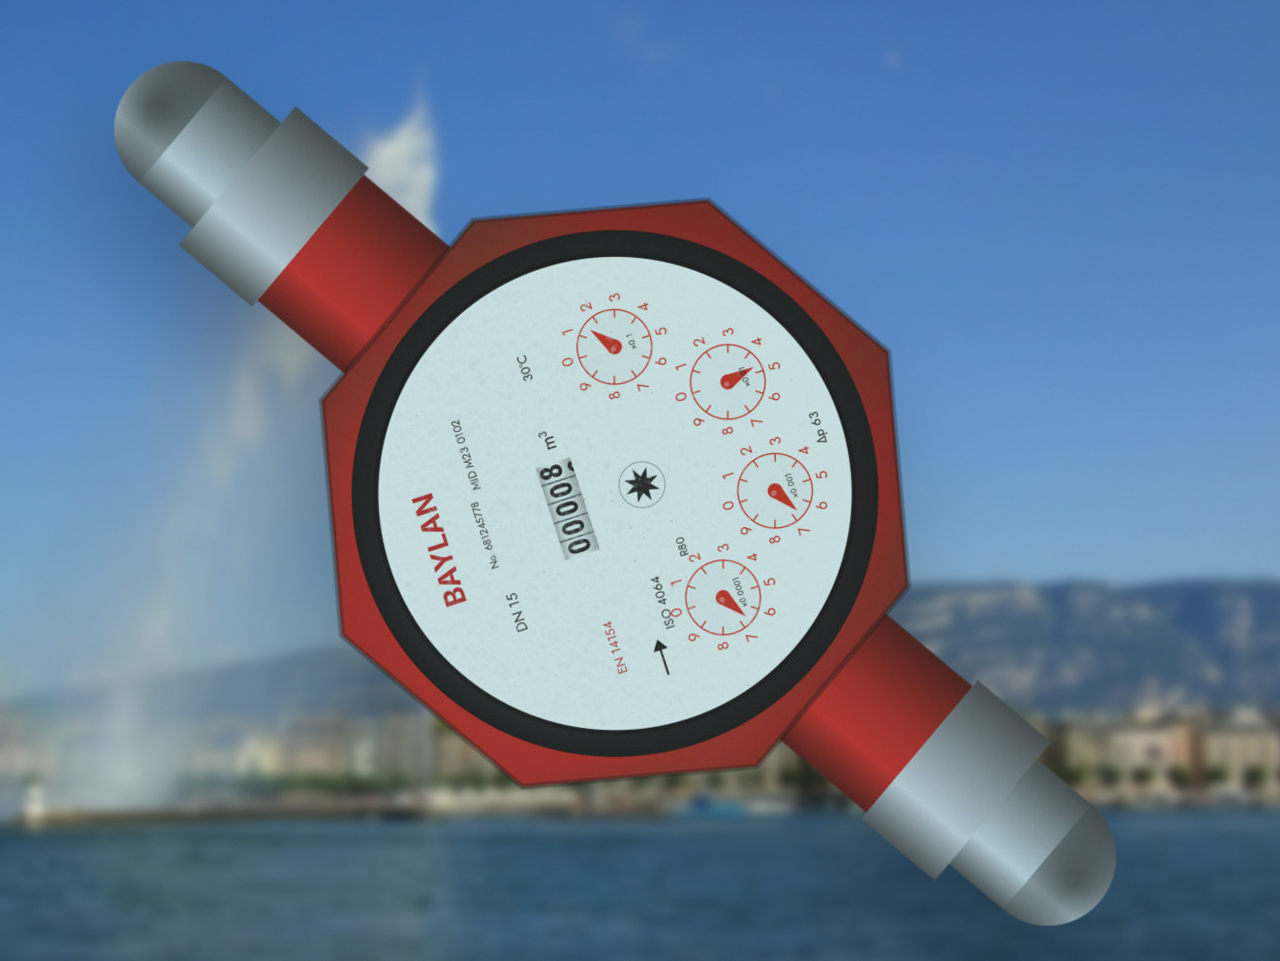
8.1466 m³
